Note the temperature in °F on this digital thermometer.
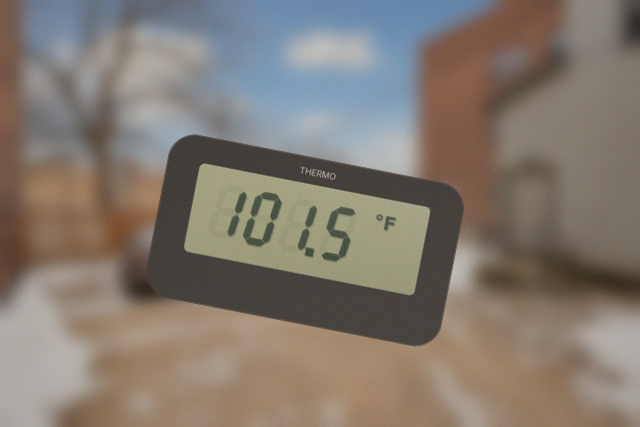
101.5 °F
